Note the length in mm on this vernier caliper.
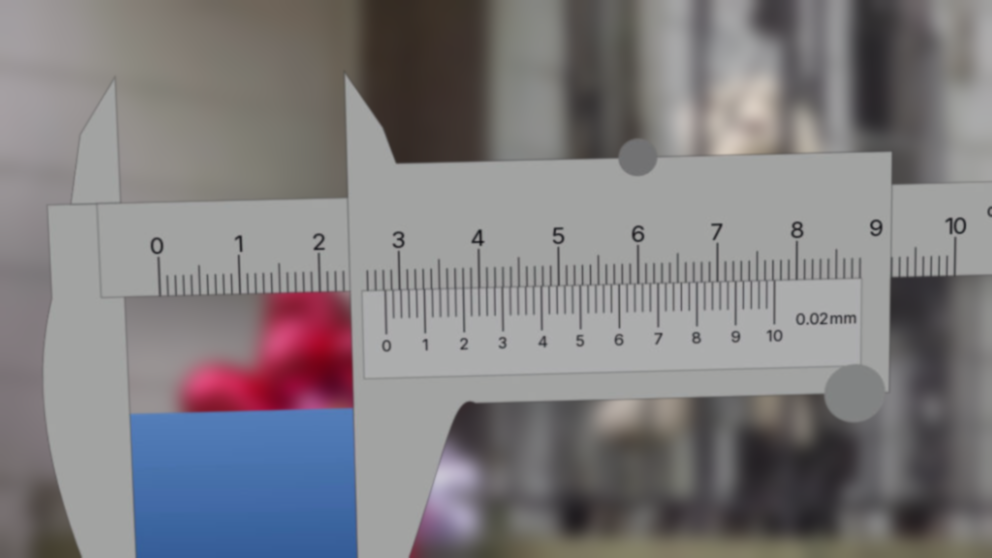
28.2 mm
